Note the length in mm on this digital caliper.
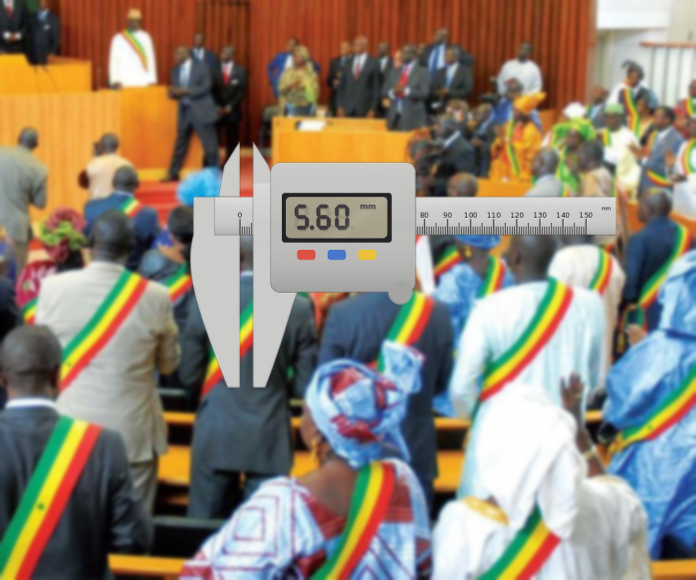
5.60 mm
